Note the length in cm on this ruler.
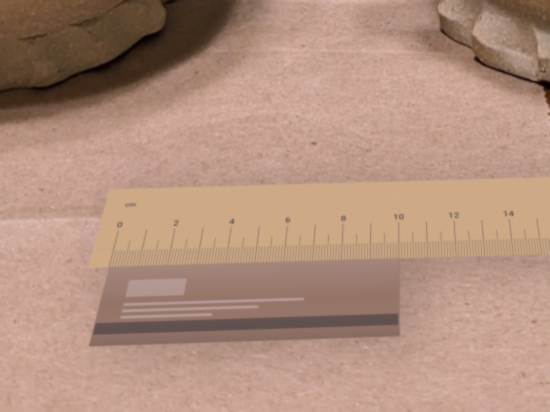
10 cm
